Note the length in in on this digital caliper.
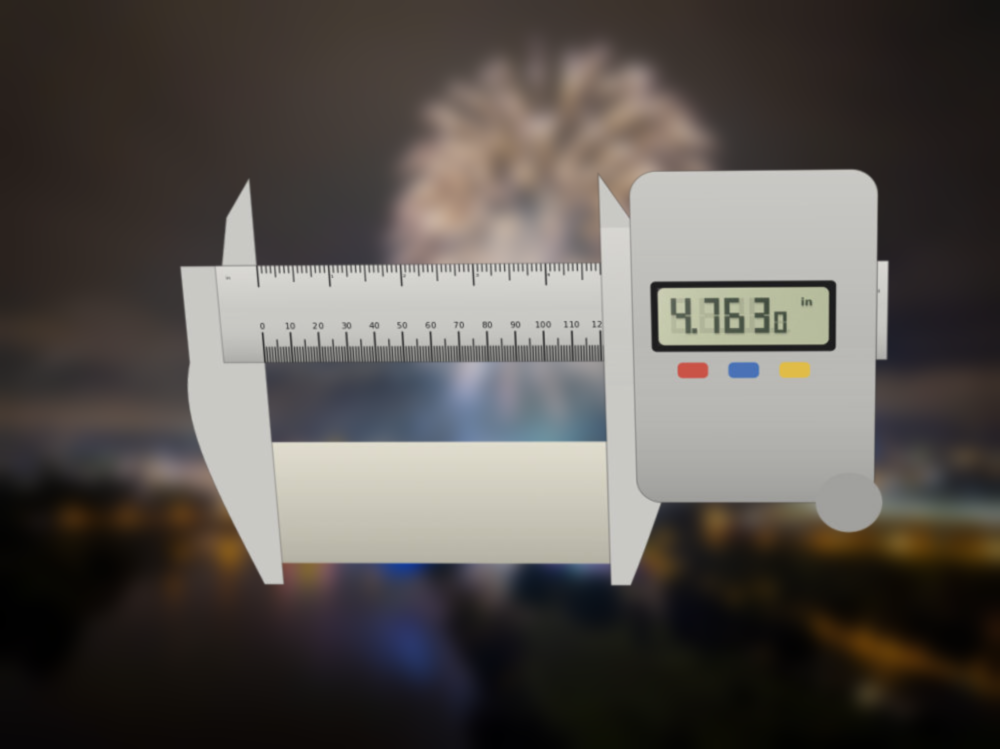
4.7630 in
